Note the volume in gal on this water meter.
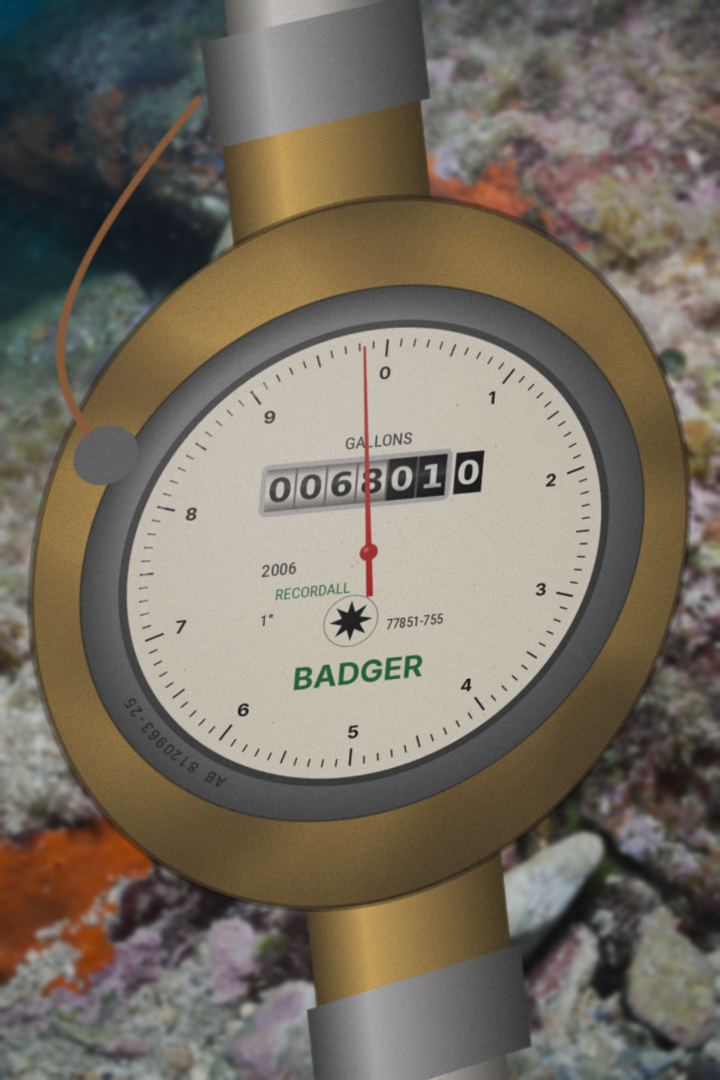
68009.8 gal
